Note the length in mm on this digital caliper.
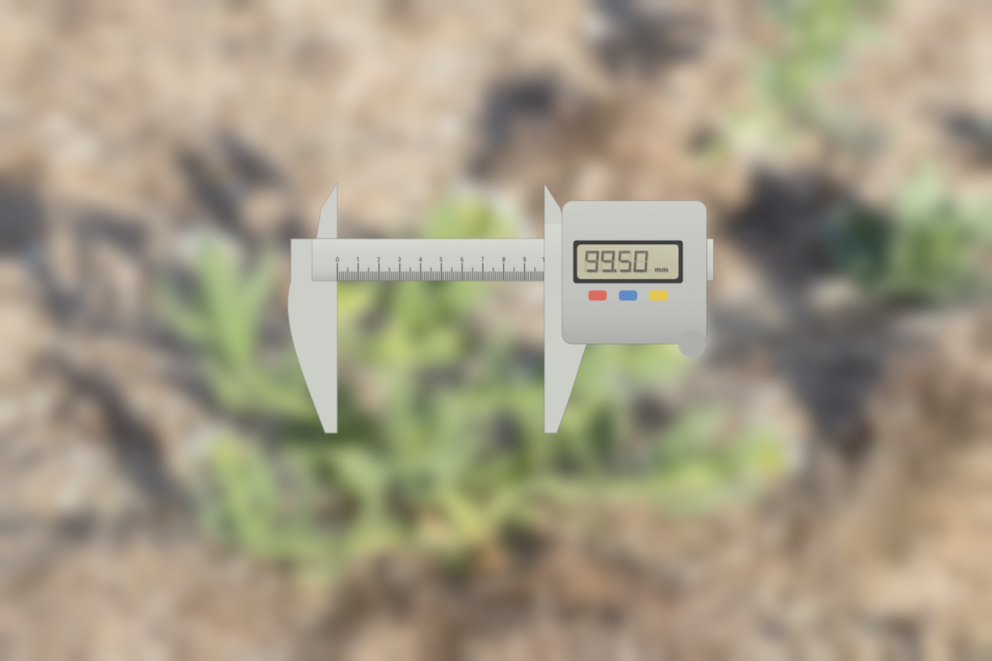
99.50 mm
